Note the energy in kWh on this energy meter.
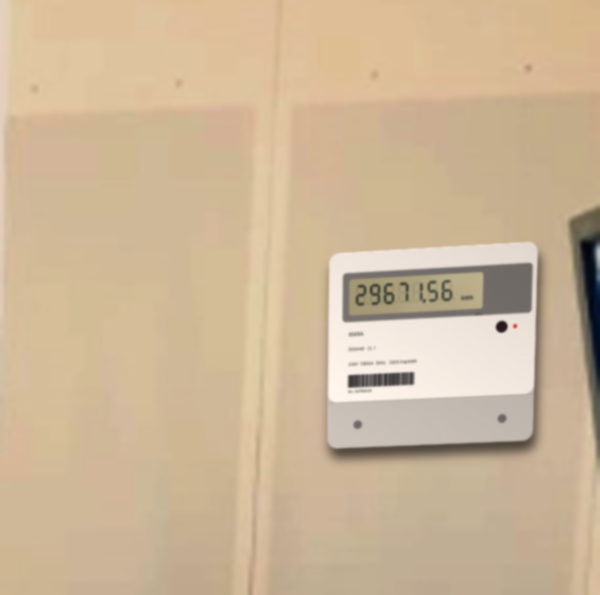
29671.56 kWh
